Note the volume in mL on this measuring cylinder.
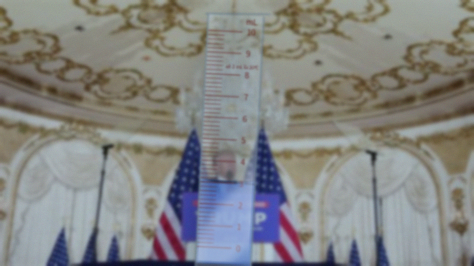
3 mL
